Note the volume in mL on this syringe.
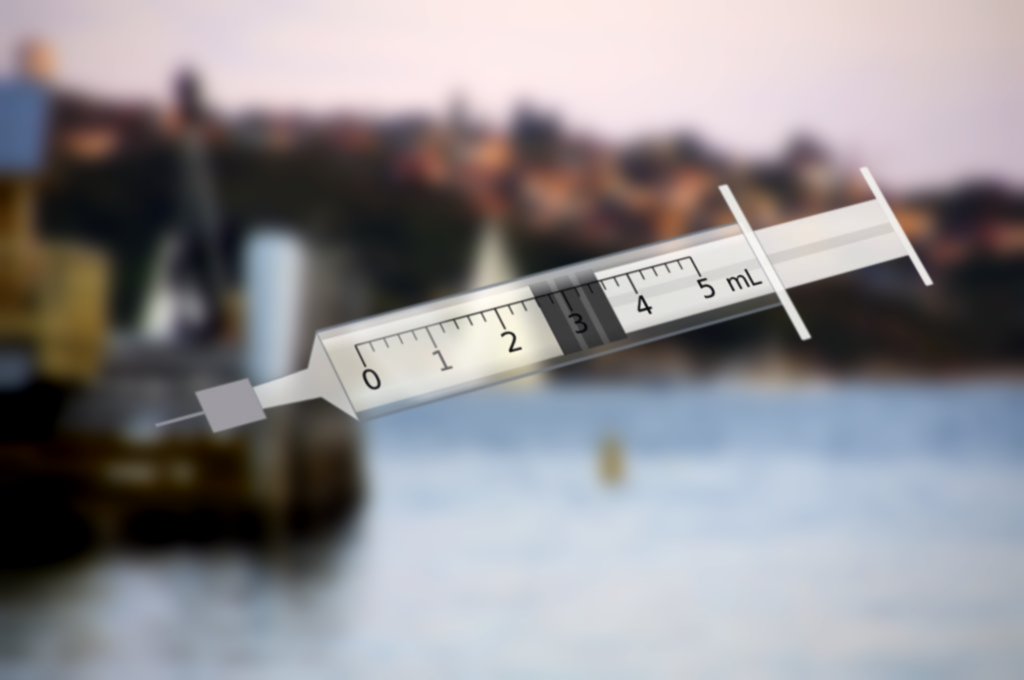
2.6 mL
